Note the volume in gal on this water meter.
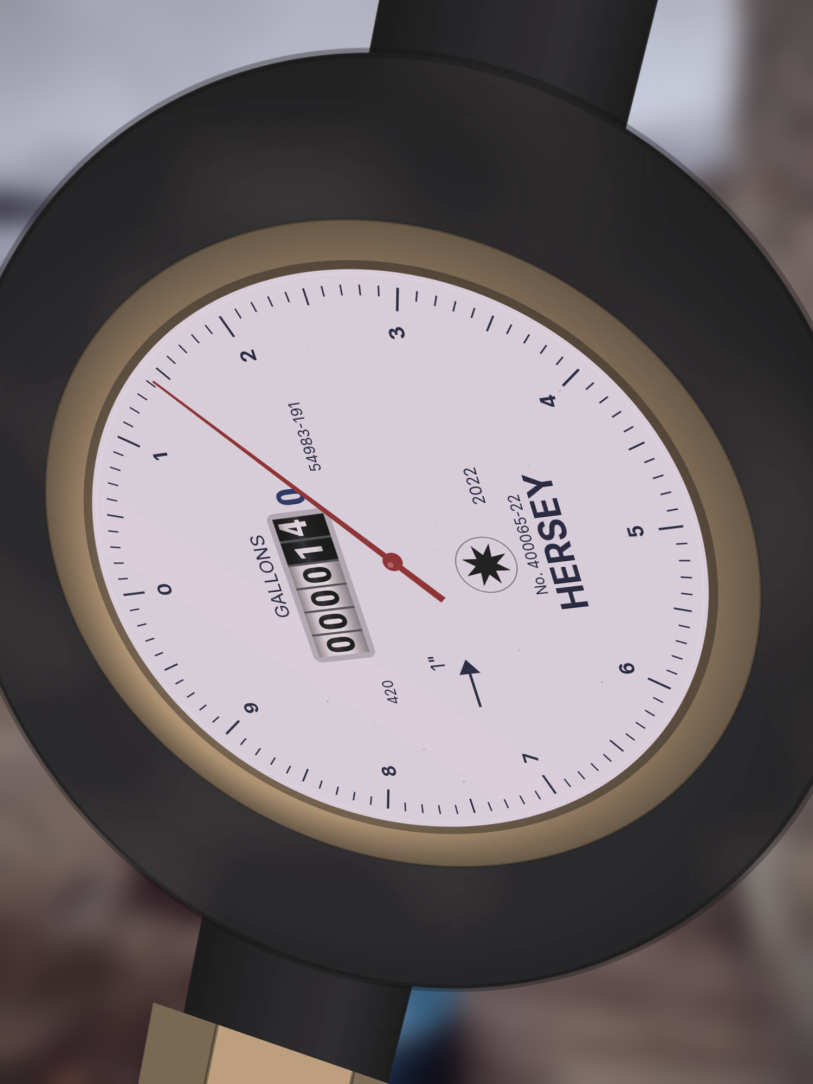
141.4 gal
